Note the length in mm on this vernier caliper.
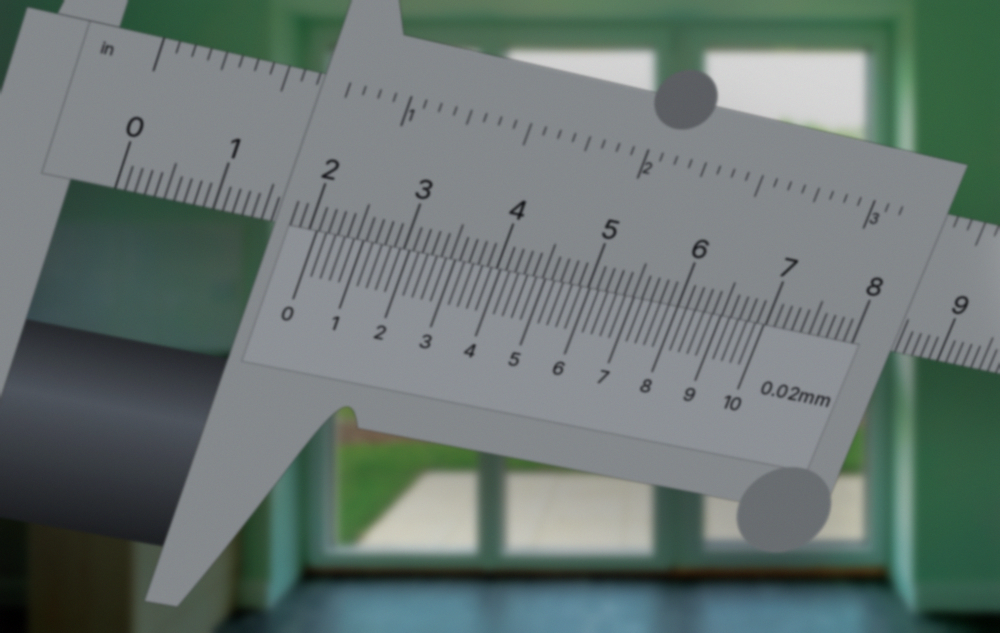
20.8 mm
